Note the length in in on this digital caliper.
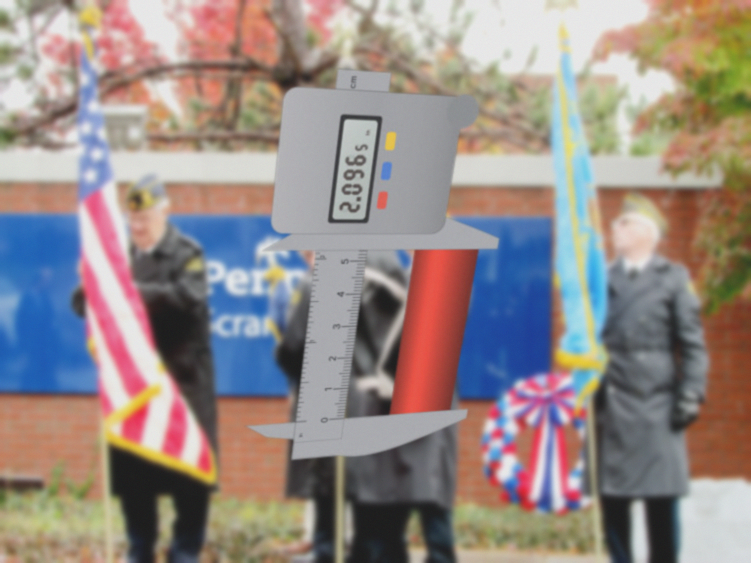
2.0965 in
